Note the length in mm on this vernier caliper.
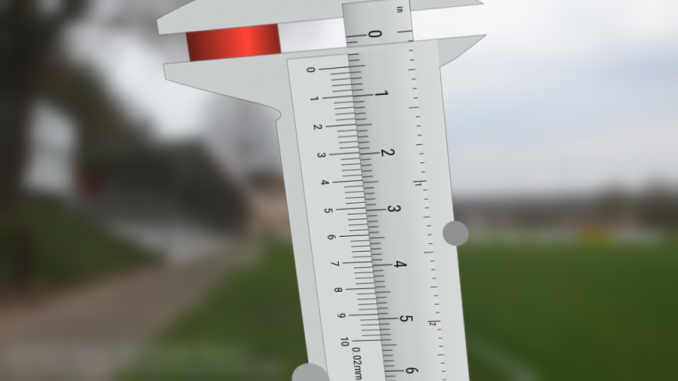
5.0 mm
